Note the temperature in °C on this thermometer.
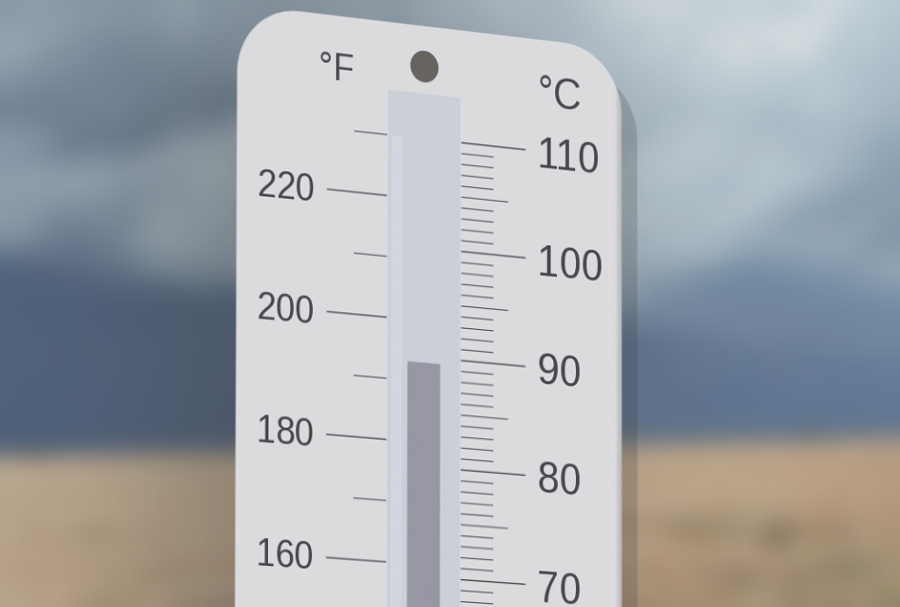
89.5 °C
